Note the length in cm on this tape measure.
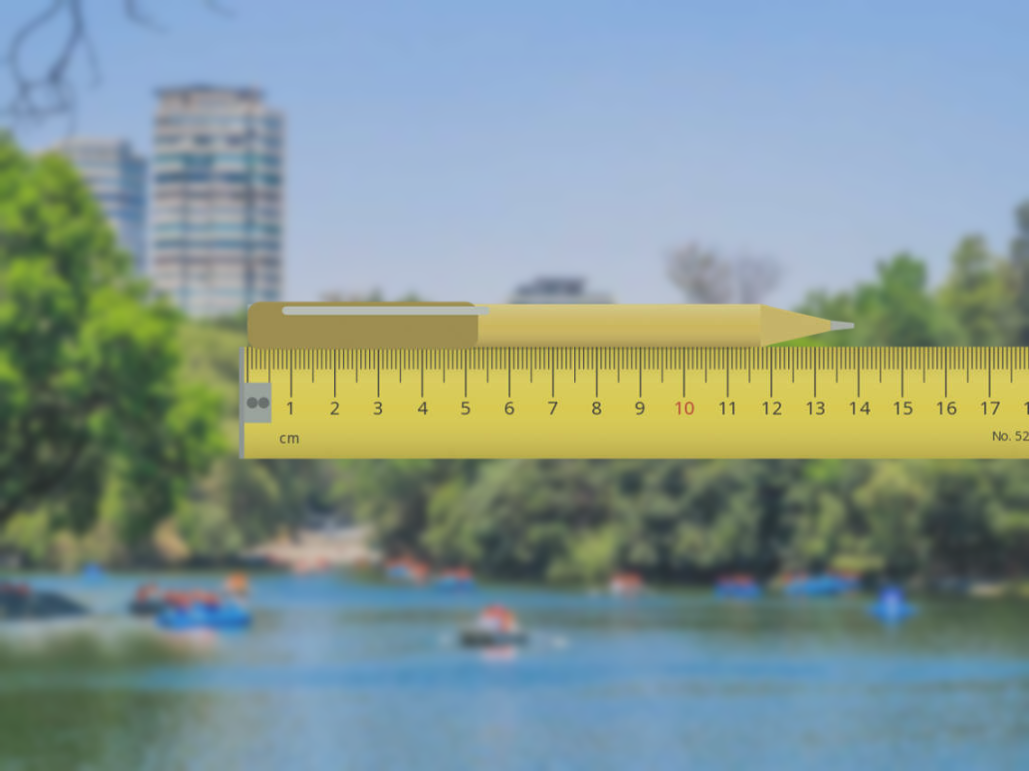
13.9 cm
